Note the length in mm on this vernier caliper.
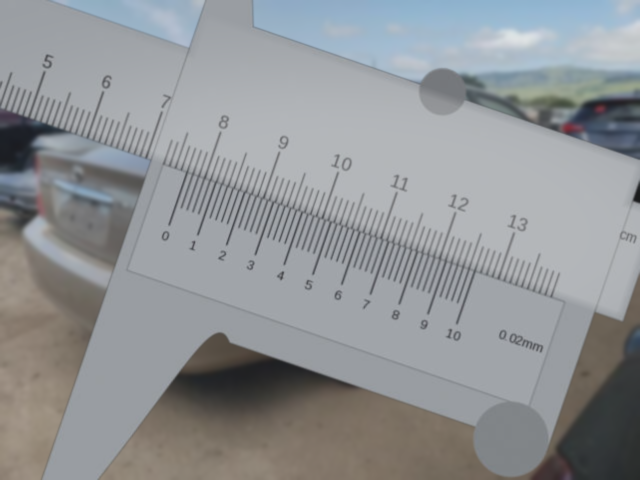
77.0 mm
